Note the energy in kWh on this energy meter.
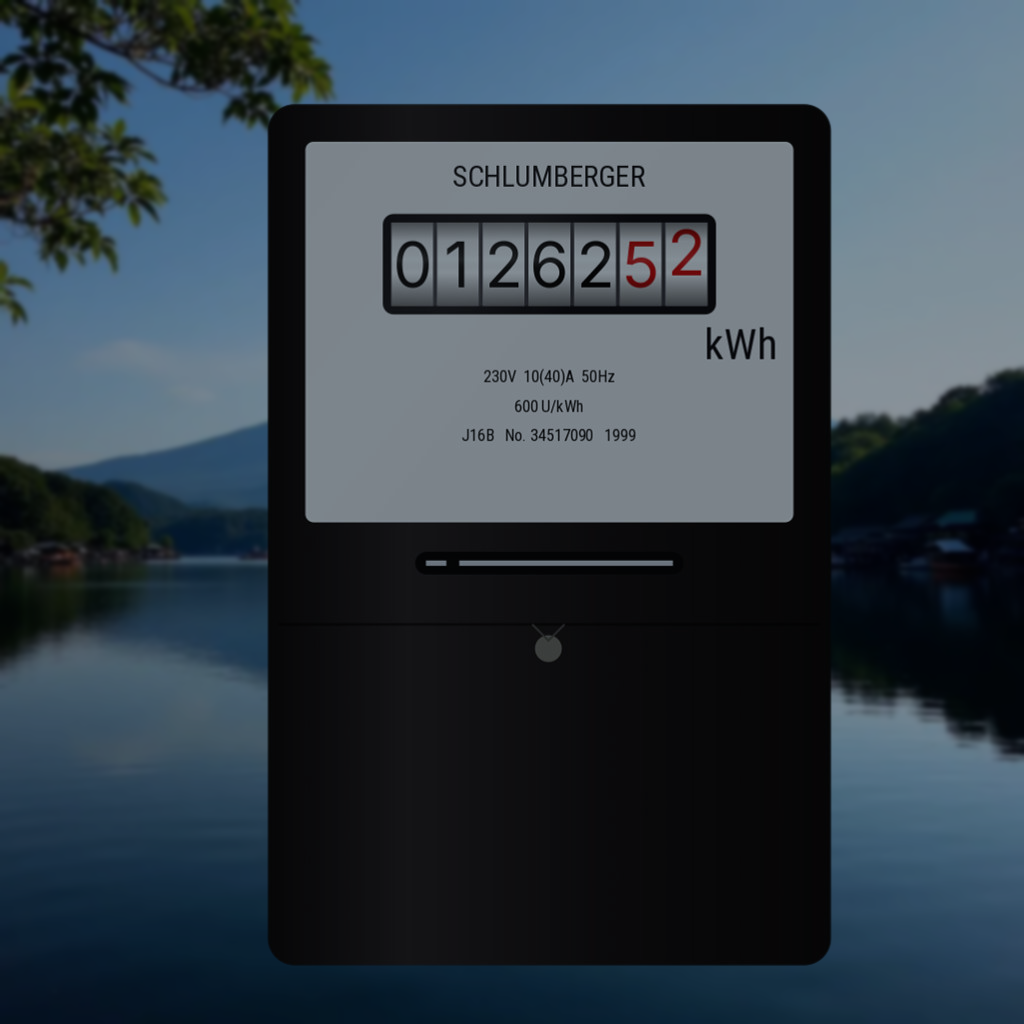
1262.52 kWh
